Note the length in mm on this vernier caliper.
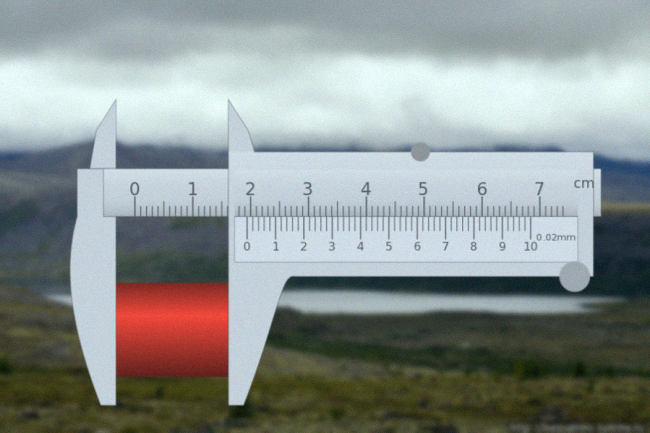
19.4 mm
